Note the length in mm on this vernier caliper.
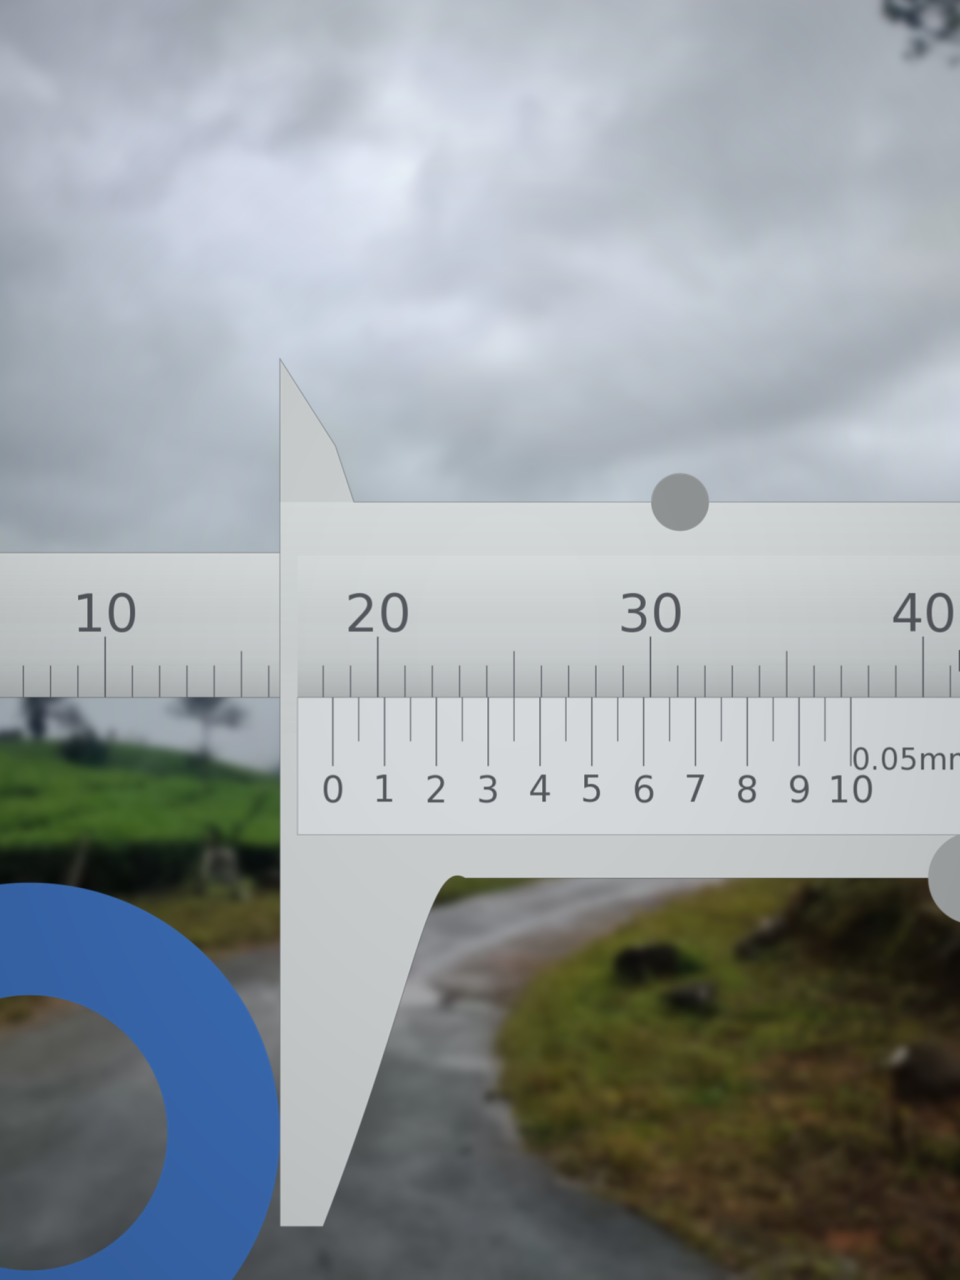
18.35 mm
